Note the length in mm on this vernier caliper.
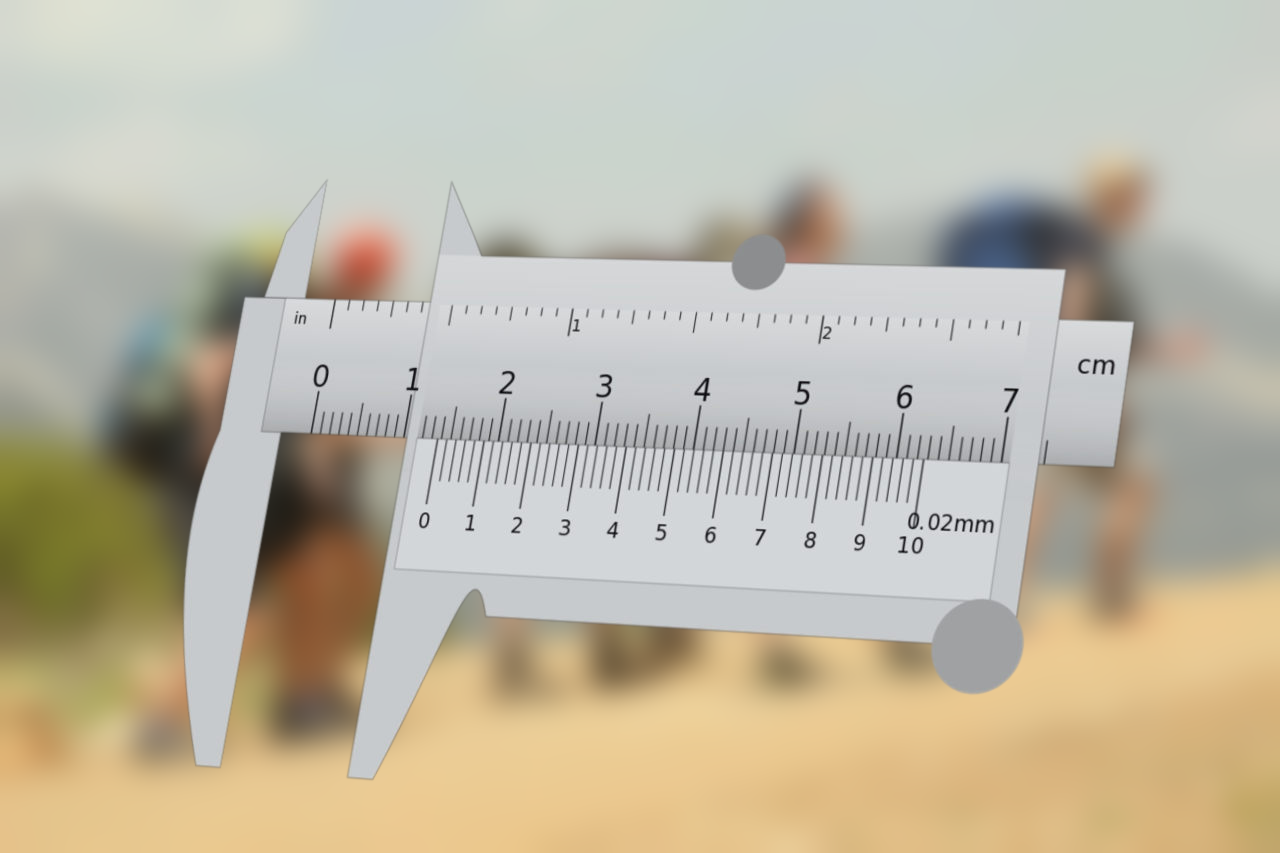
13.6 mm
